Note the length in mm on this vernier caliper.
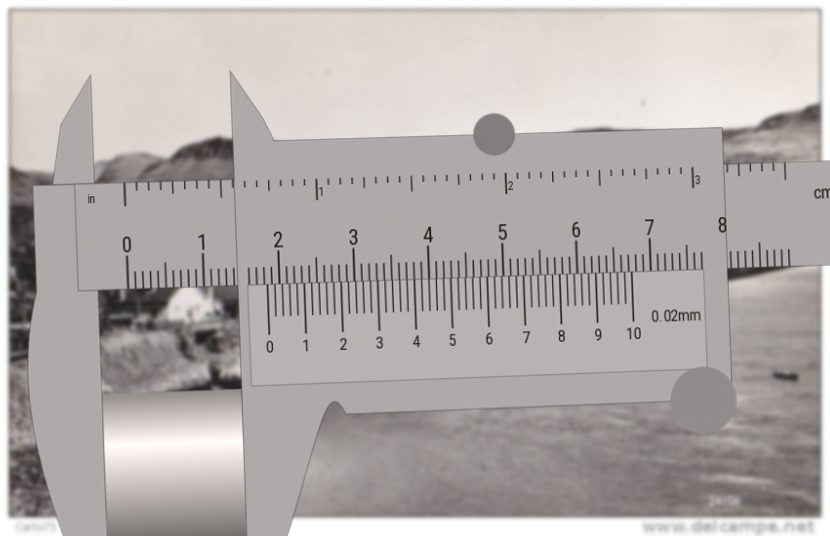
18.4 mm
